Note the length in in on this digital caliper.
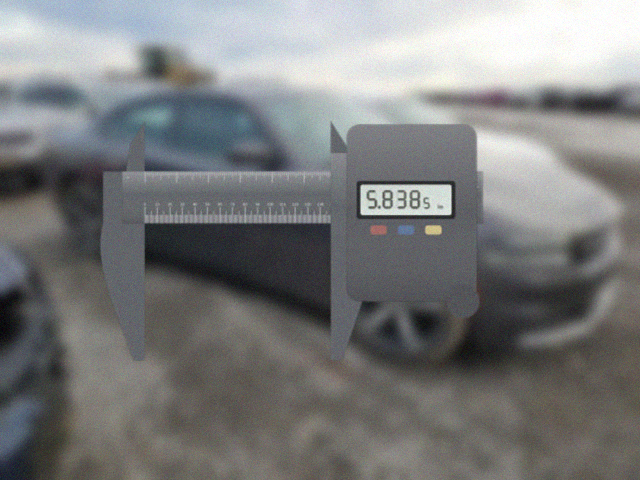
5.8385 in
